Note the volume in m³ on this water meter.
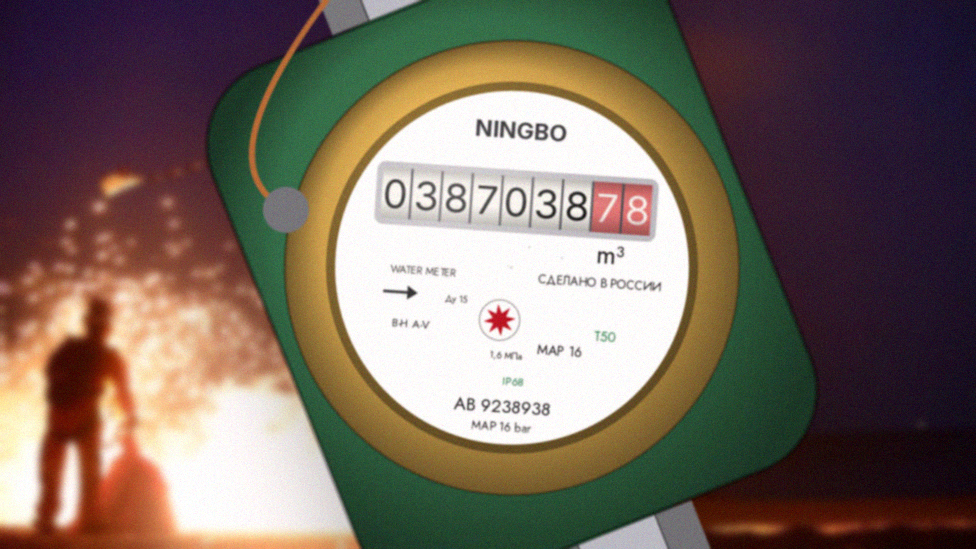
387038.78 m³
